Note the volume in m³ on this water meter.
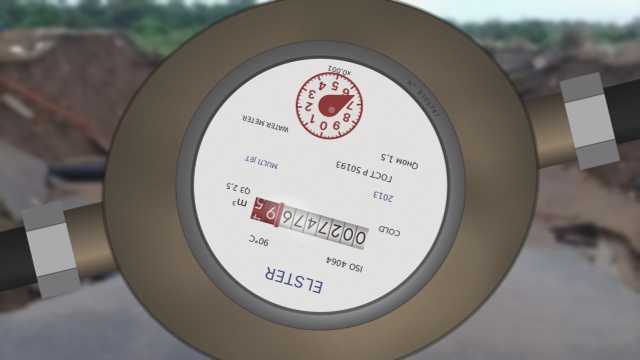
27476.946 m³
